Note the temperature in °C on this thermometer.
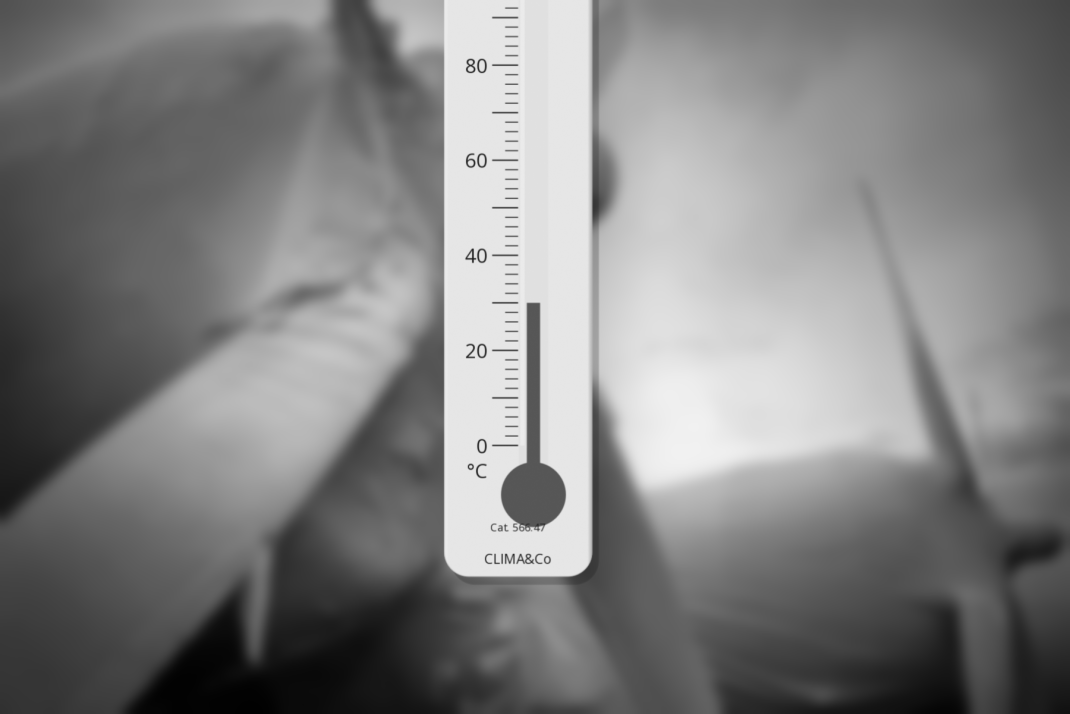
30 °C
